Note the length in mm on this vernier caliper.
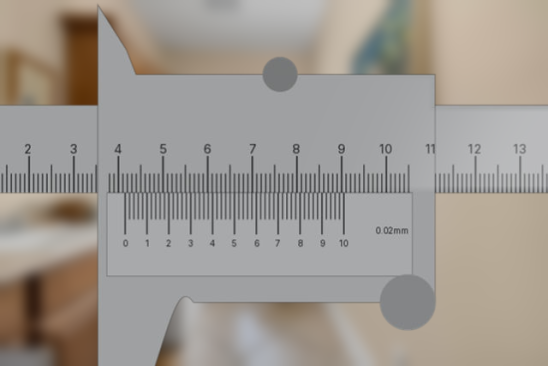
41.5 mm
